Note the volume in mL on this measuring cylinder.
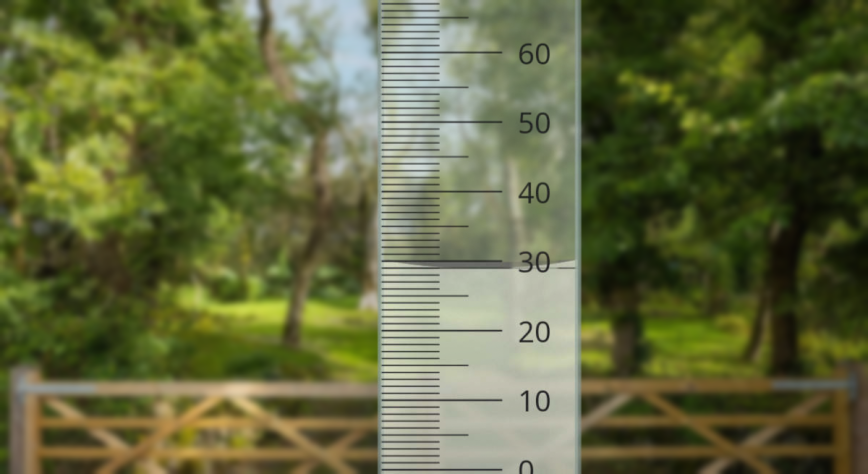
29 mL
